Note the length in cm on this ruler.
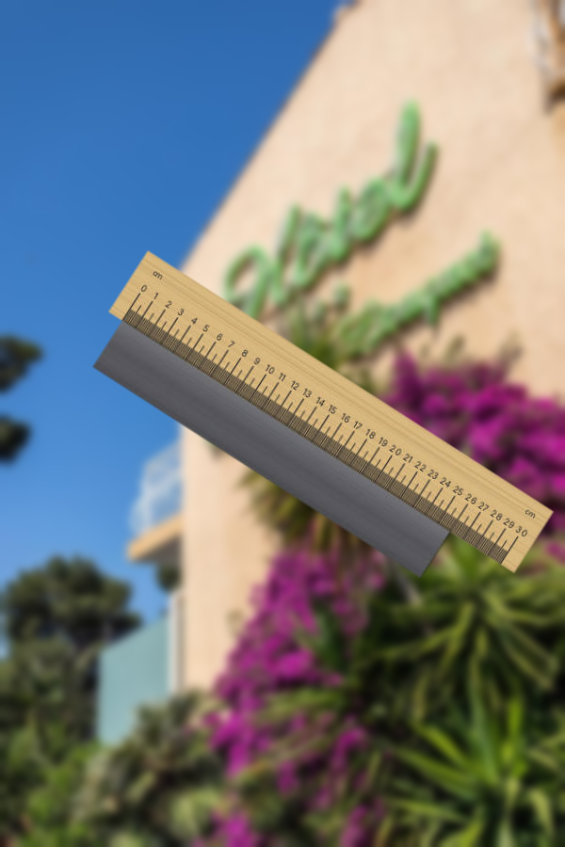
26 cm
